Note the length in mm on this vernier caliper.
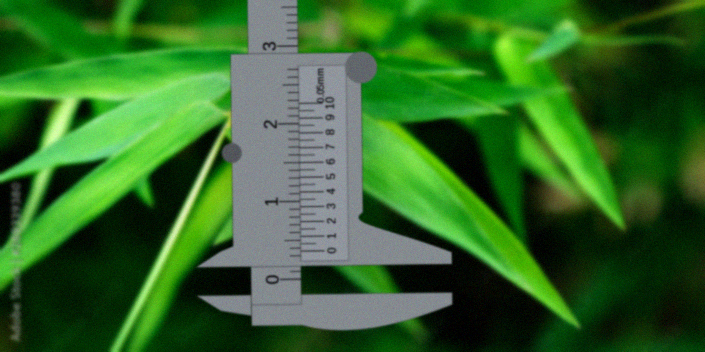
3.6 mm
